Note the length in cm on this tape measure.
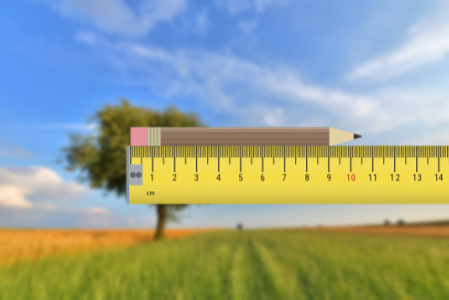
10.5 cm
